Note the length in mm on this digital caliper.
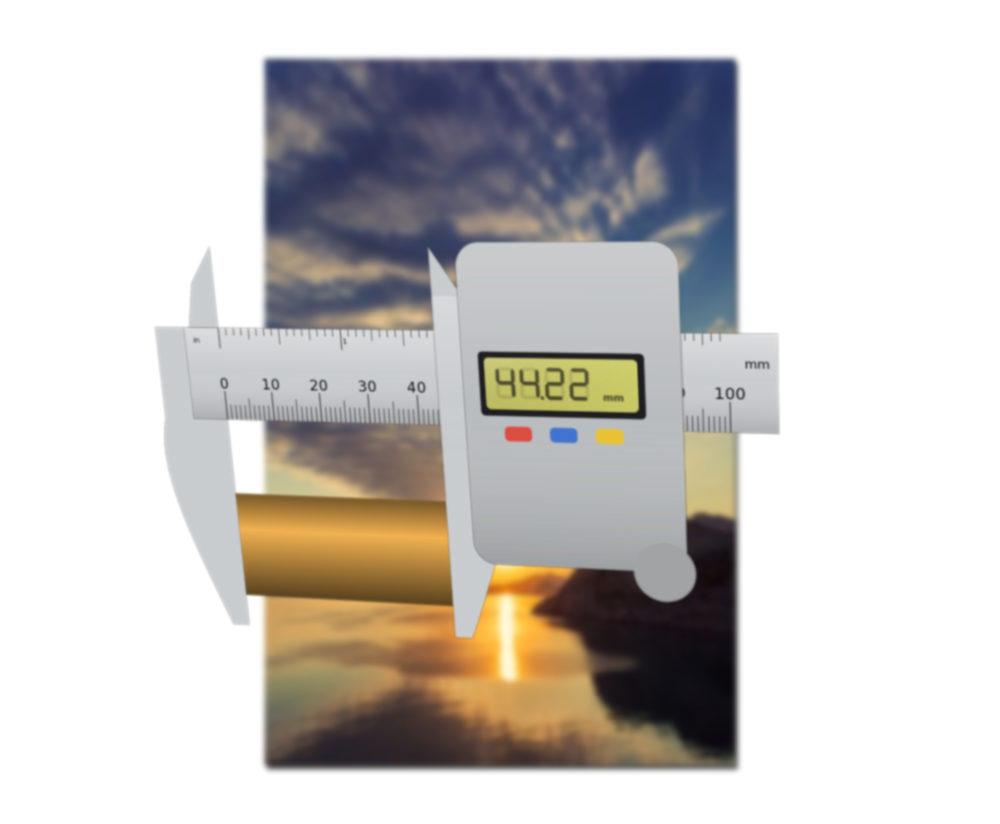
44.22 mm
